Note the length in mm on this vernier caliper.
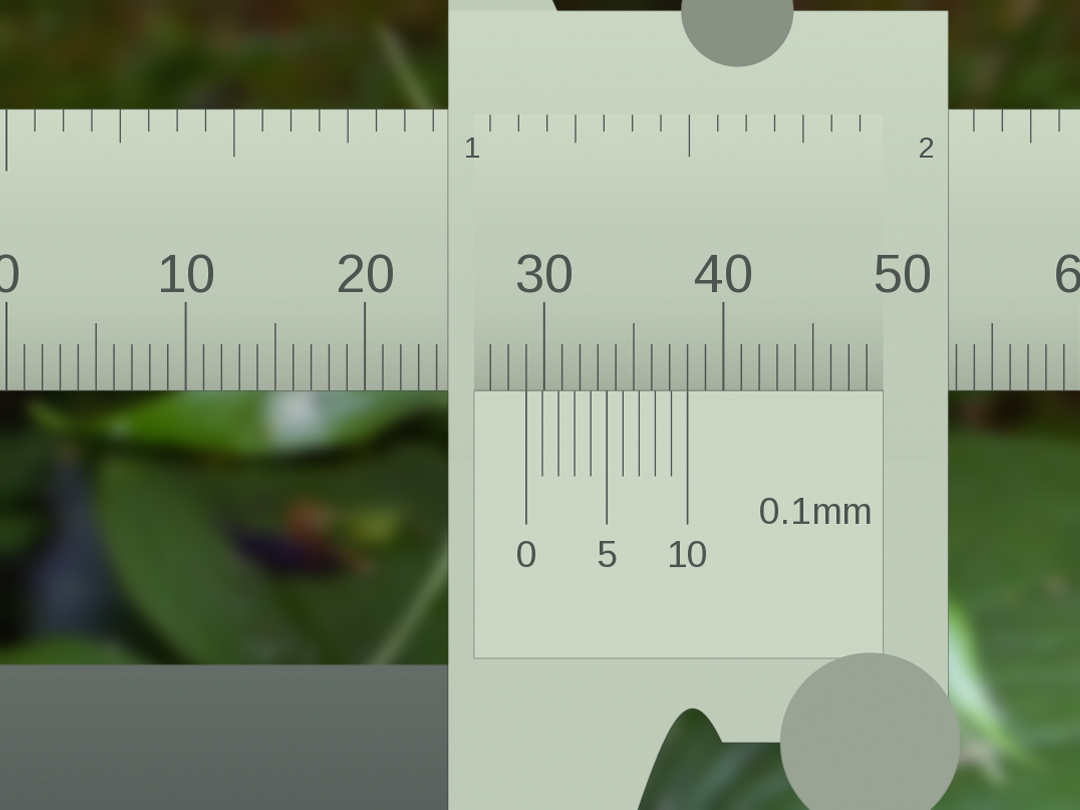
29.0 mm
